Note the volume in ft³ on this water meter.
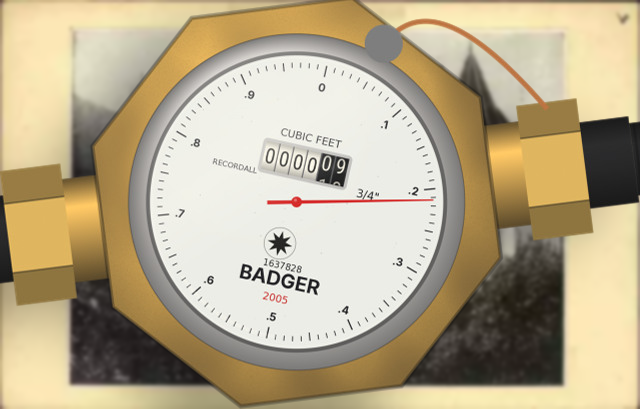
9.21 ft³
